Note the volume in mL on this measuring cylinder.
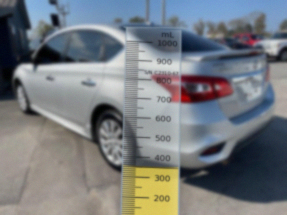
350 mL
